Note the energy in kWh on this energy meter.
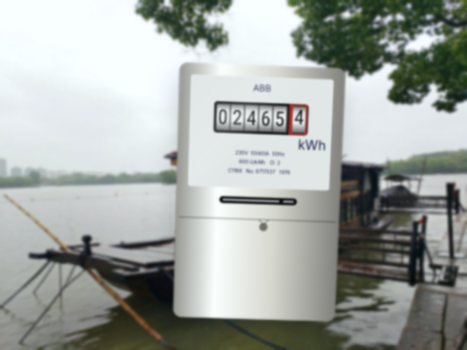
2465.4 kWh
